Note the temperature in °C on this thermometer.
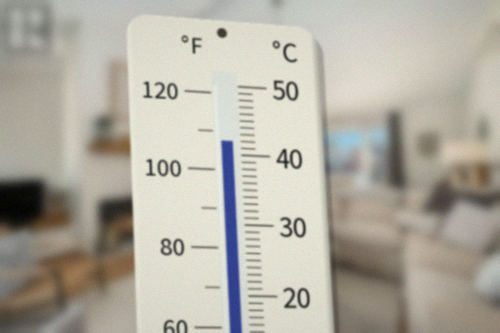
42 °C
